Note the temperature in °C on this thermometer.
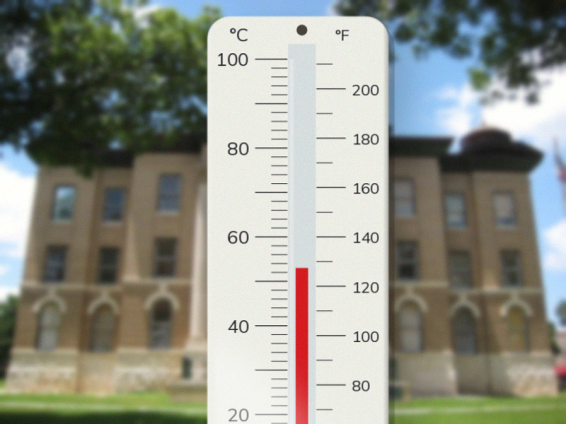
53 °C
